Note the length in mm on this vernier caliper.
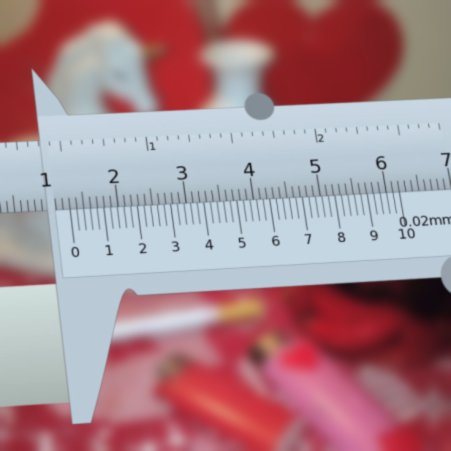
13.0 mm
